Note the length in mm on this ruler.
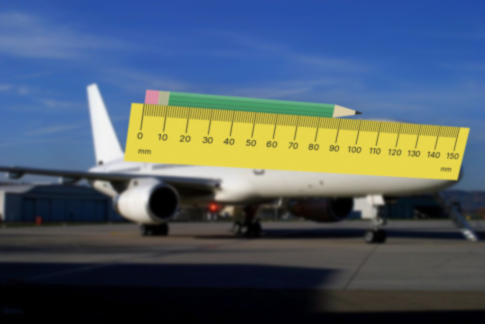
100 mm
